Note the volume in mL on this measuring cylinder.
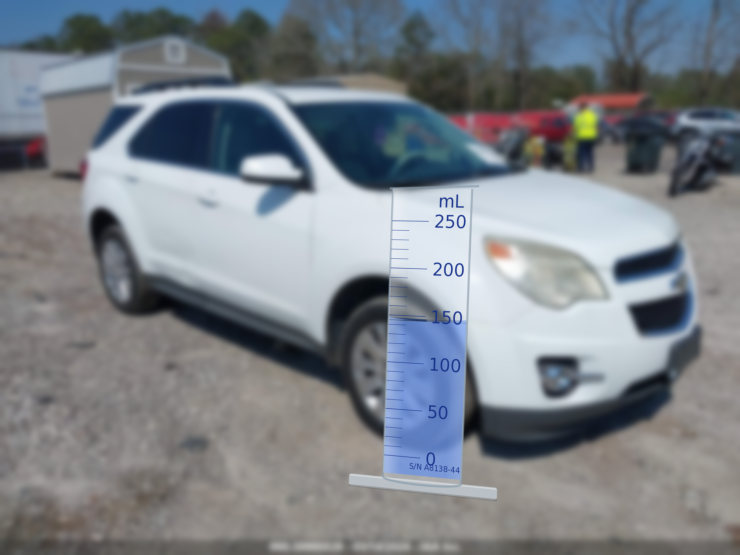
145 mL
